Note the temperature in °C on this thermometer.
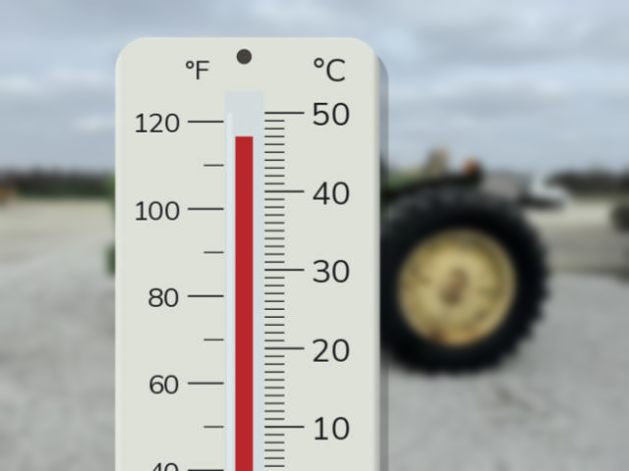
47 °C
